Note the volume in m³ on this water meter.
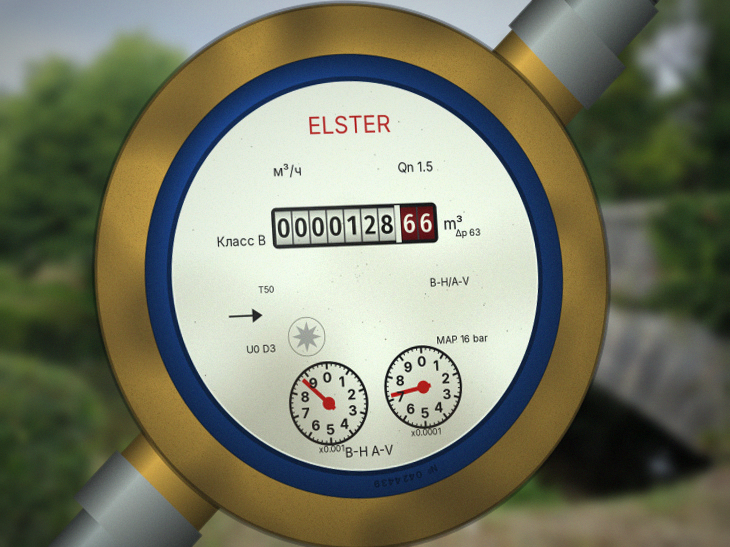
128.6687 m³
